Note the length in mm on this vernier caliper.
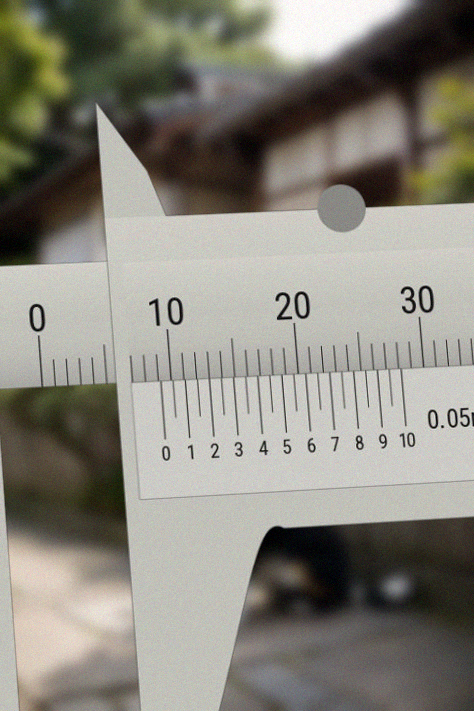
9.2 mm
